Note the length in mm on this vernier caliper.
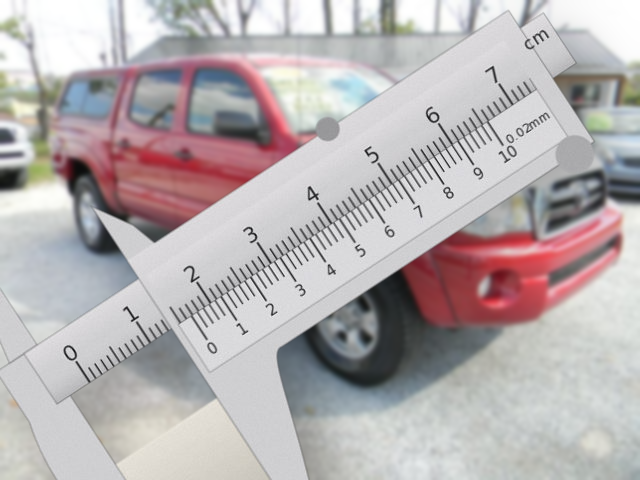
16.8 mm
